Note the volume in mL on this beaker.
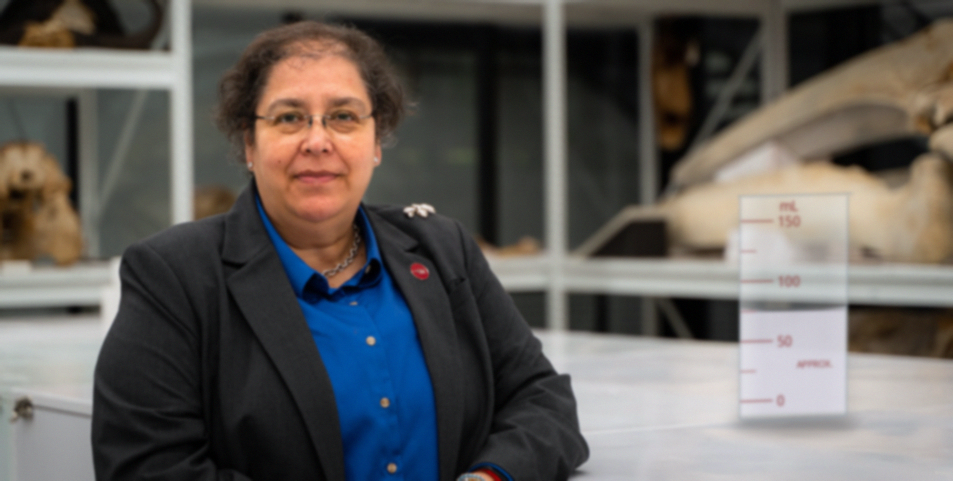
75 mL
